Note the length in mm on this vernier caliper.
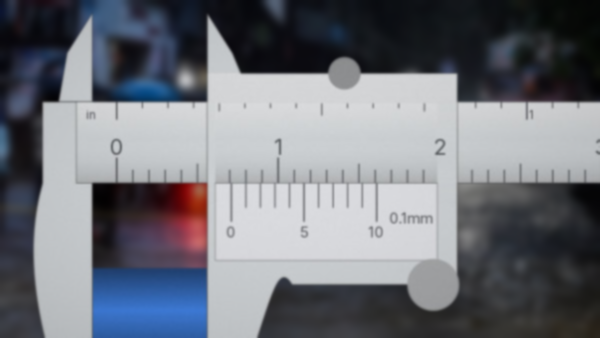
7.1 mm
